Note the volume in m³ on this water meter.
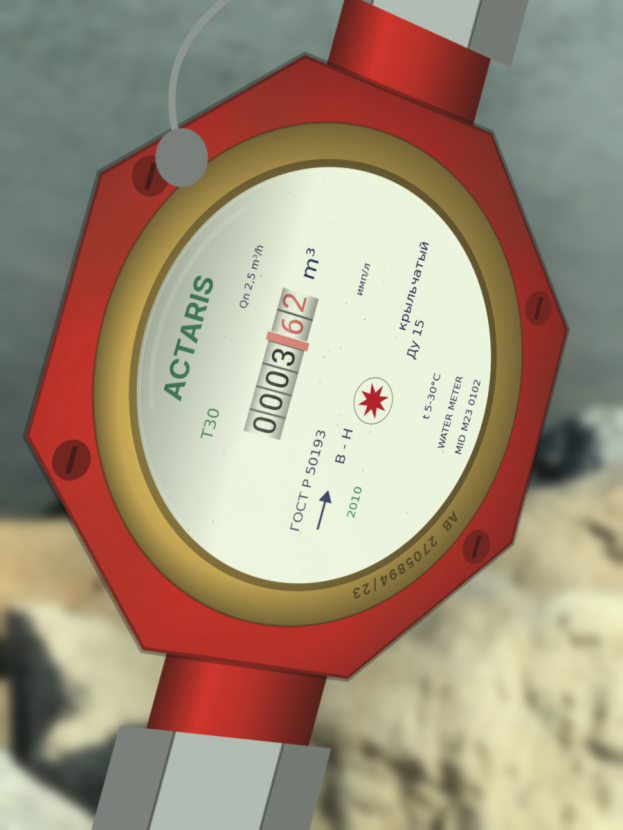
3.62 m³
